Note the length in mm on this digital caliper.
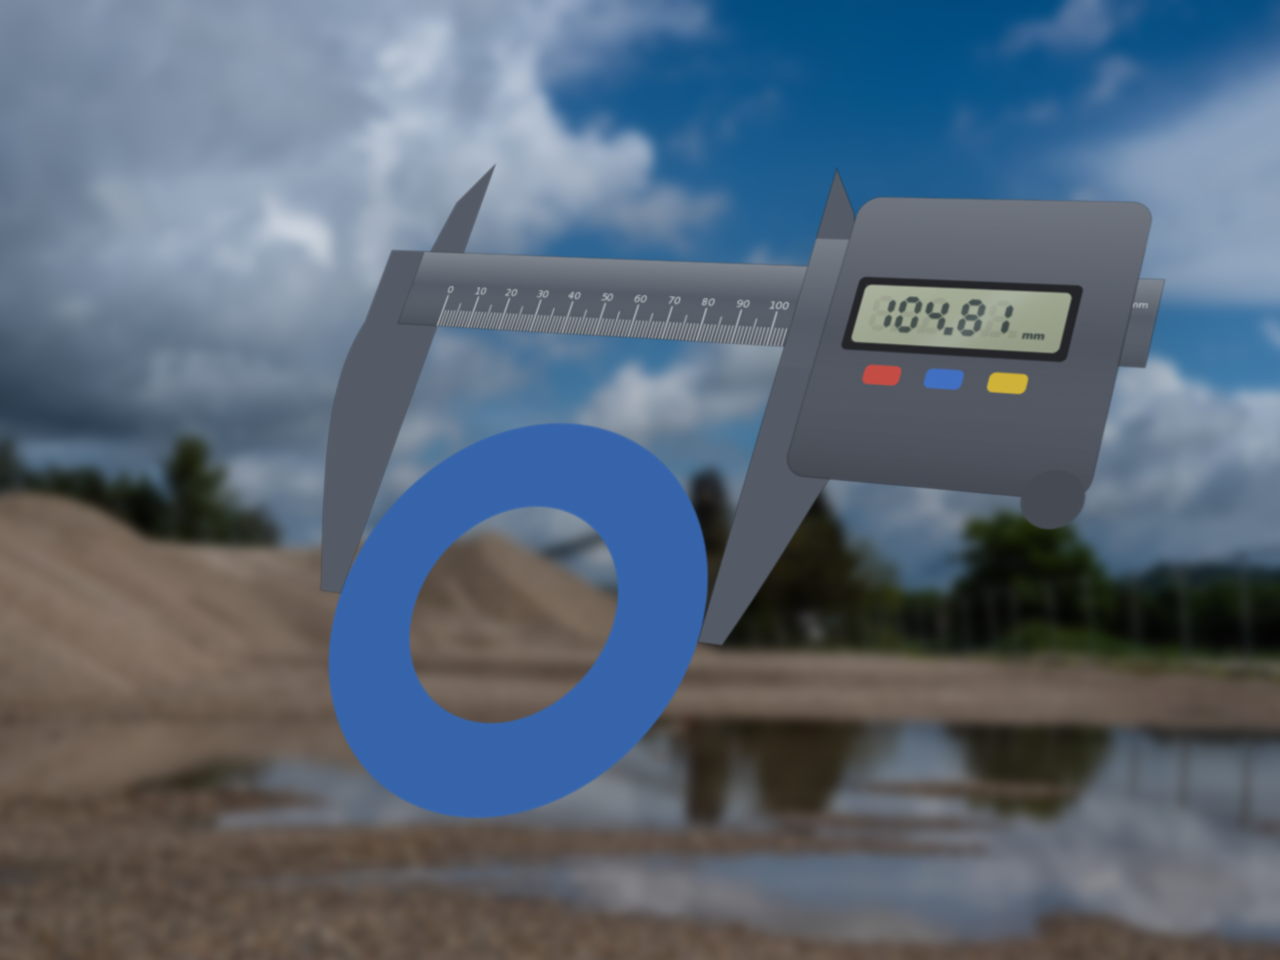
104.81 mm
